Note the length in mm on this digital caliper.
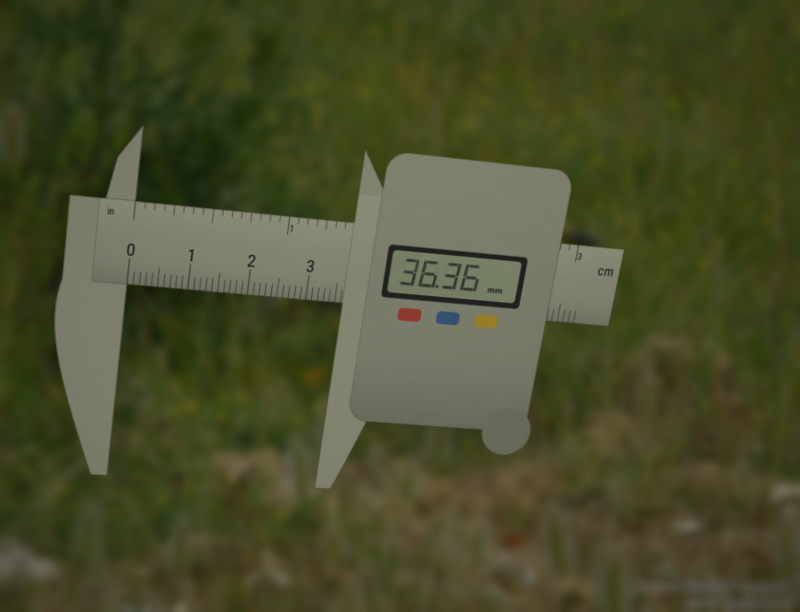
36.36 mm
